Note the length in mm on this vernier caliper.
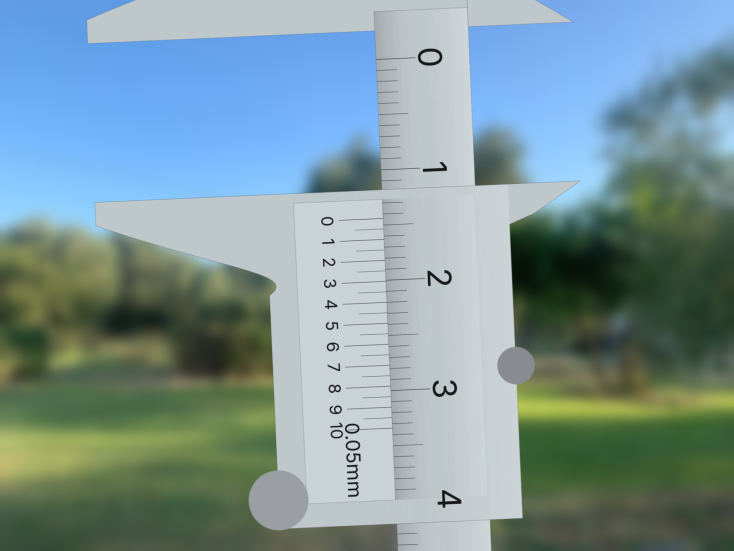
14.4 mm
